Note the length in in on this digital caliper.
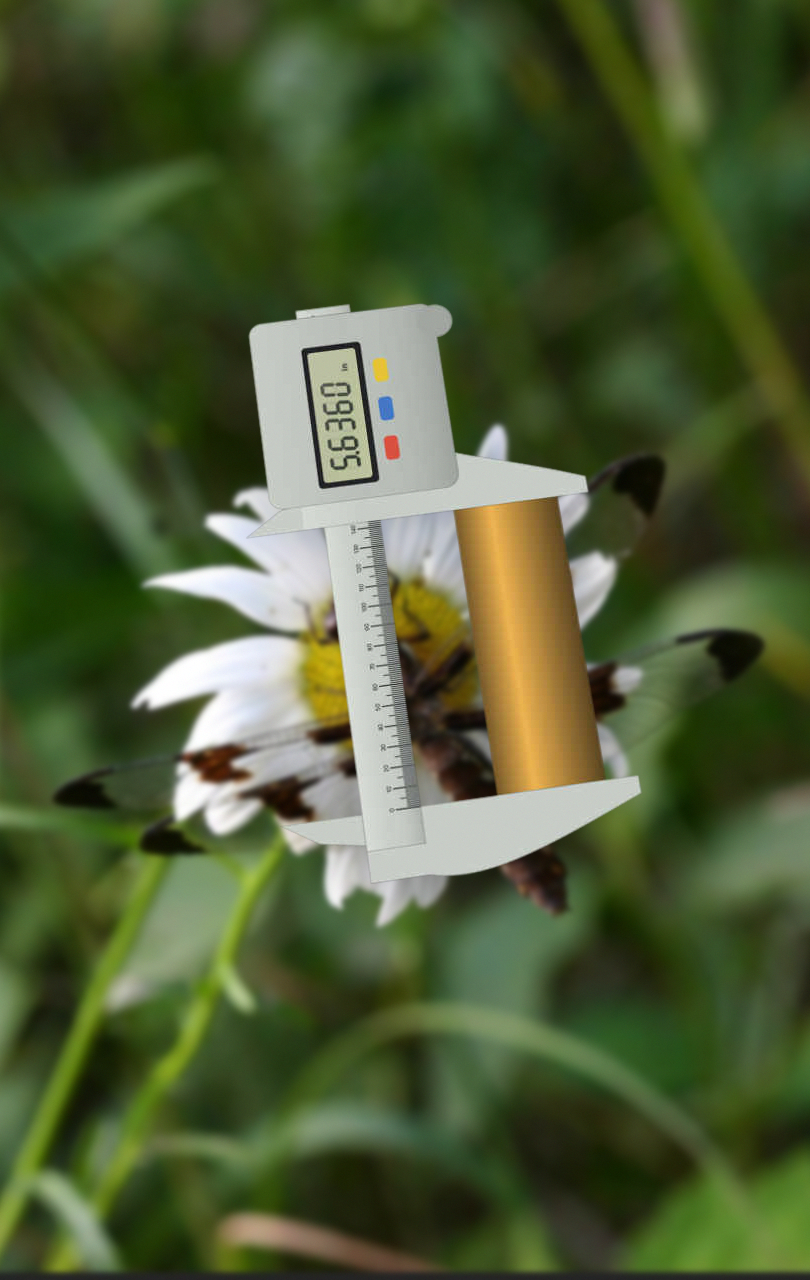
5.6360 in
